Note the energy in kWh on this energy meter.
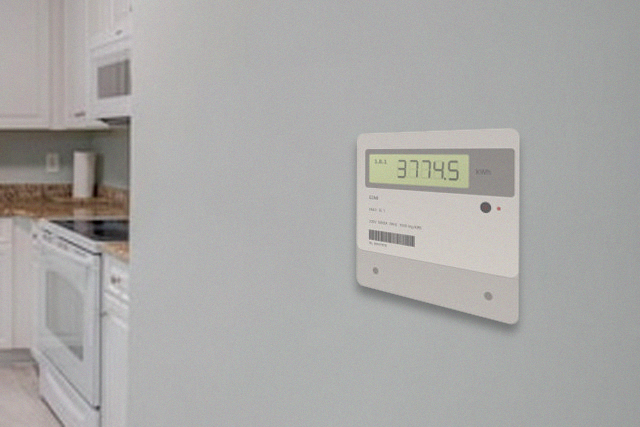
3774.5 kWh
